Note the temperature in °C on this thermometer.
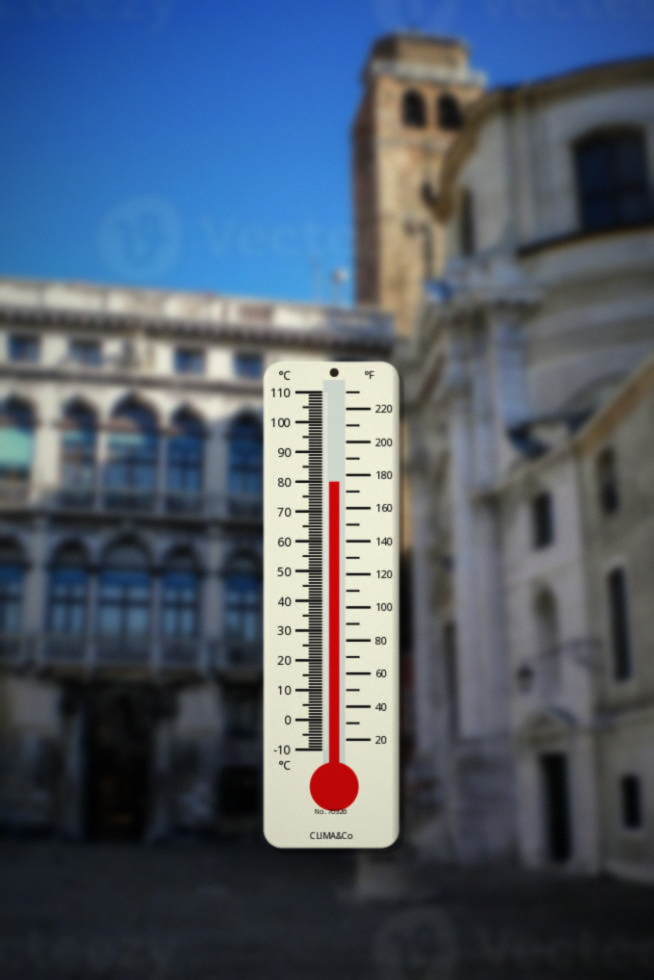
80 °C
